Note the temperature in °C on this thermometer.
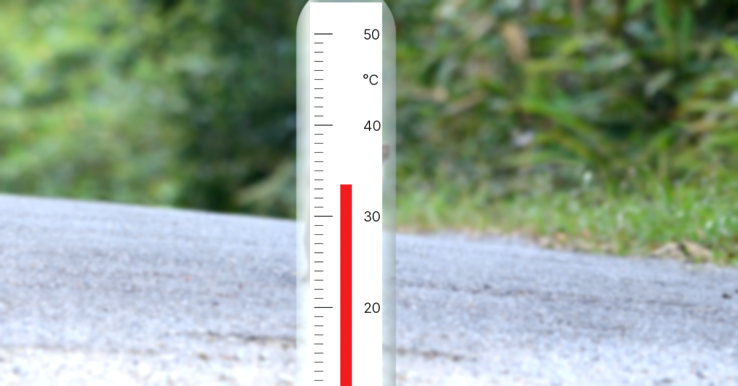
33.5 °C
